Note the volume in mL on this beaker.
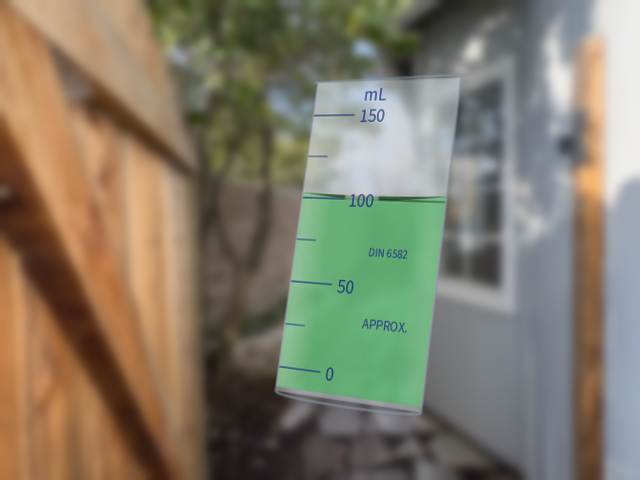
100 mL
